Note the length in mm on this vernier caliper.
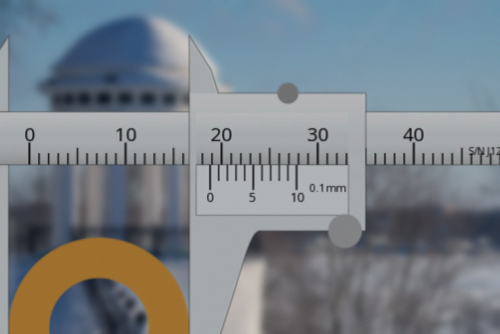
18.8 mm
